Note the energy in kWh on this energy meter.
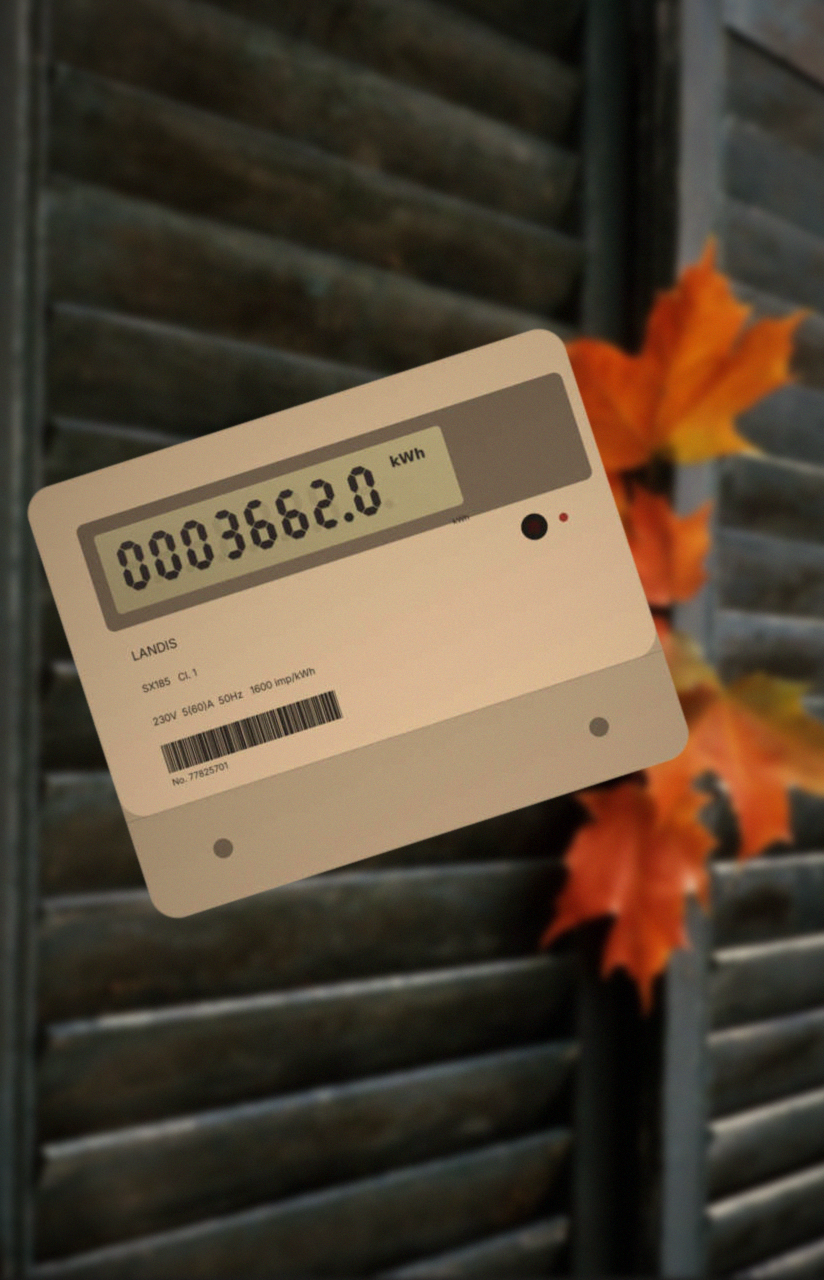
3662.0 kWh
